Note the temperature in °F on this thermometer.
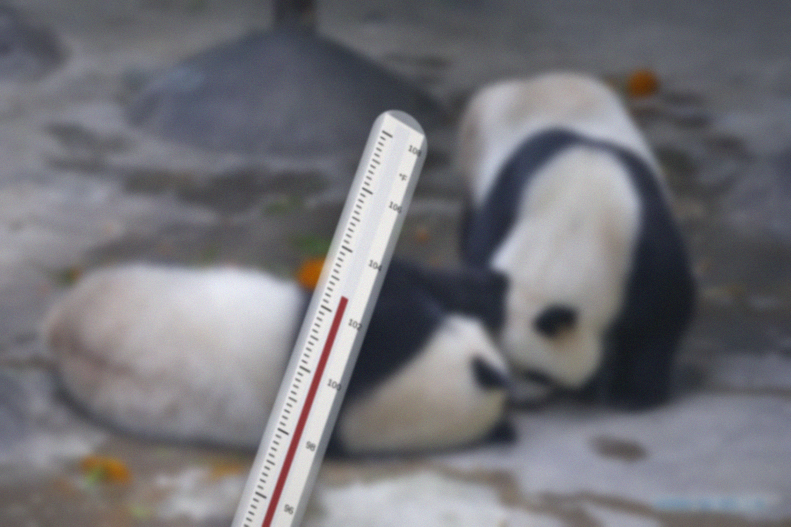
102.6 °F
